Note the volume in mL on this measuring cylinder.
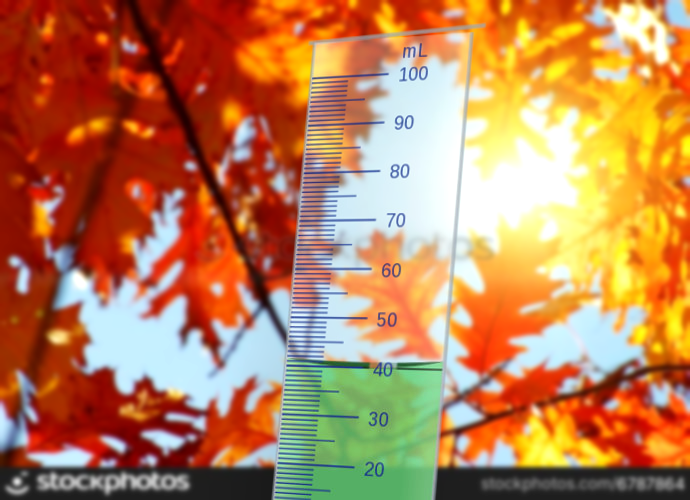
40 mL
